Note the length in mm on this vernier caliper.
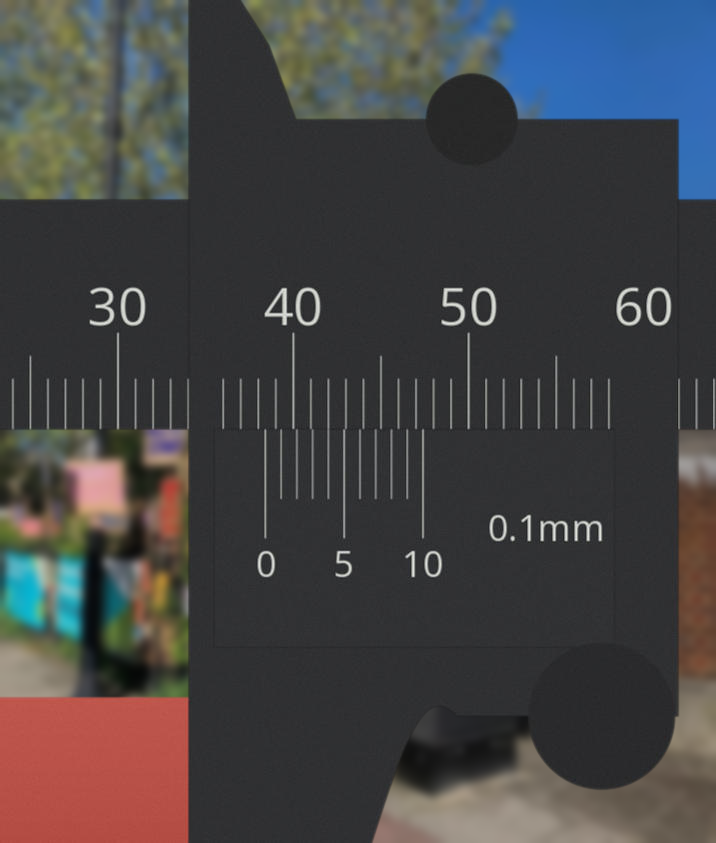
38.4 mm
